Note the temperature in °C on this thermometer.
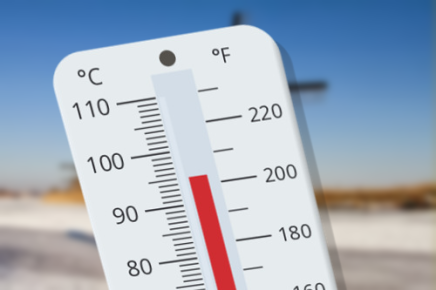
95 °C
